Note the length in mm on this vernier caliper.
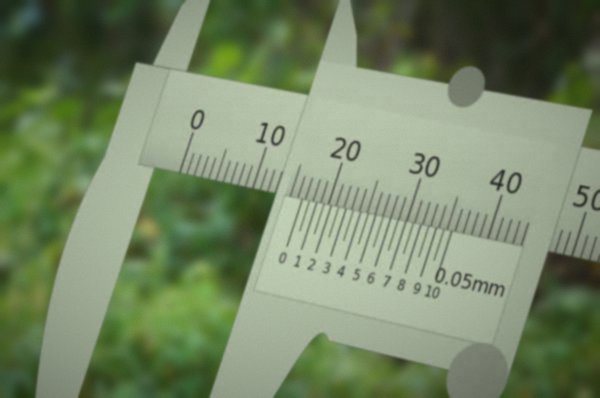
16.6 mm
